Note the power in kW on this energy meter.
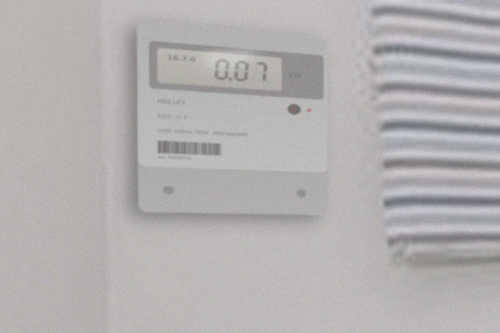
0.07 kW
